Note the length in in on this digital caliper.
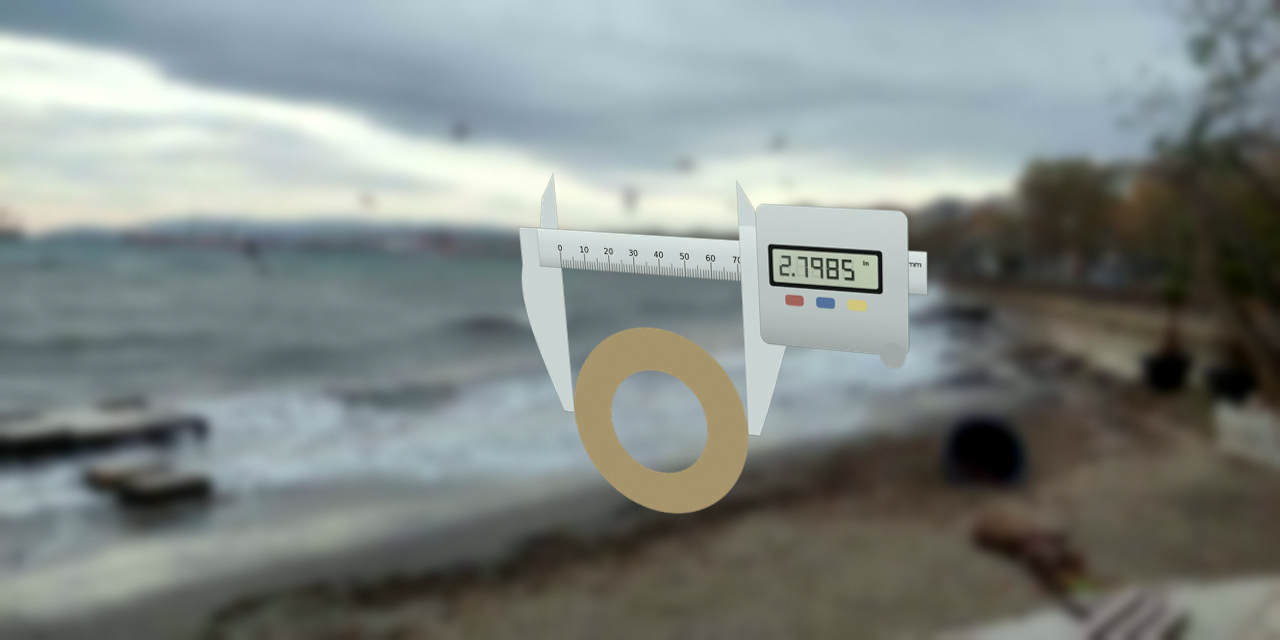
2.7985 in
